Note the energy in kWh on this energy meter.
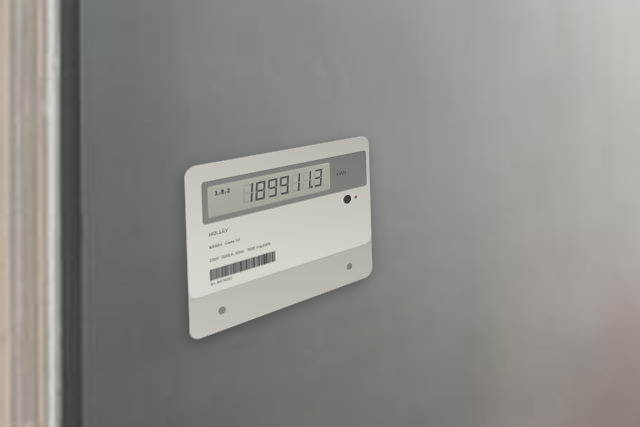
189911.3 kWh
